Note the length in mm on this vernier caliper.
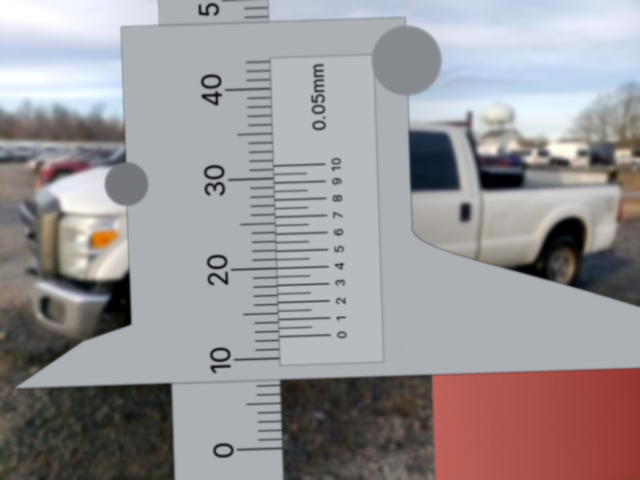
12.4 mm
